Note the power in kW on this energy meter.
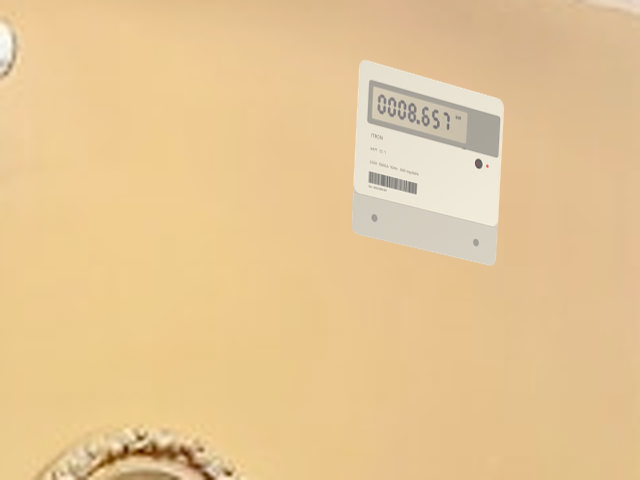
8.657 kW
